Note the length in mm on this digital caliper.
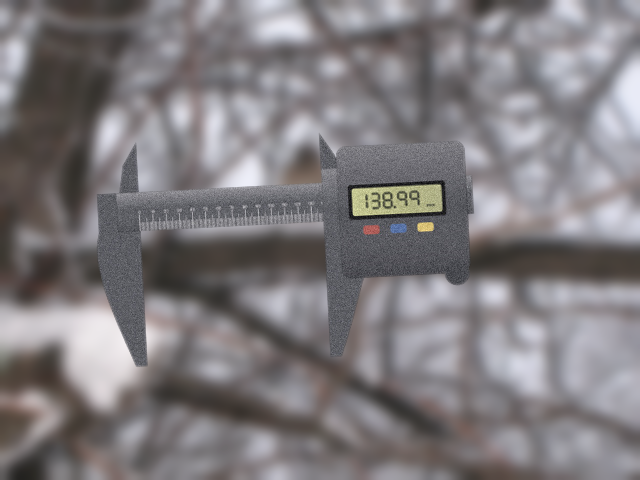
138.99 mm
